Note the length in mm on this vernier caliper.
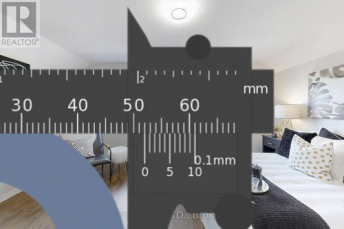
52.0 mm
